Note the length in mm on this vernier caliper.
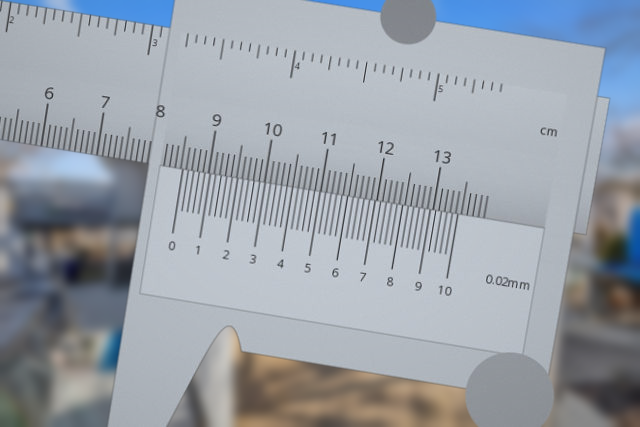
85.4 mm
